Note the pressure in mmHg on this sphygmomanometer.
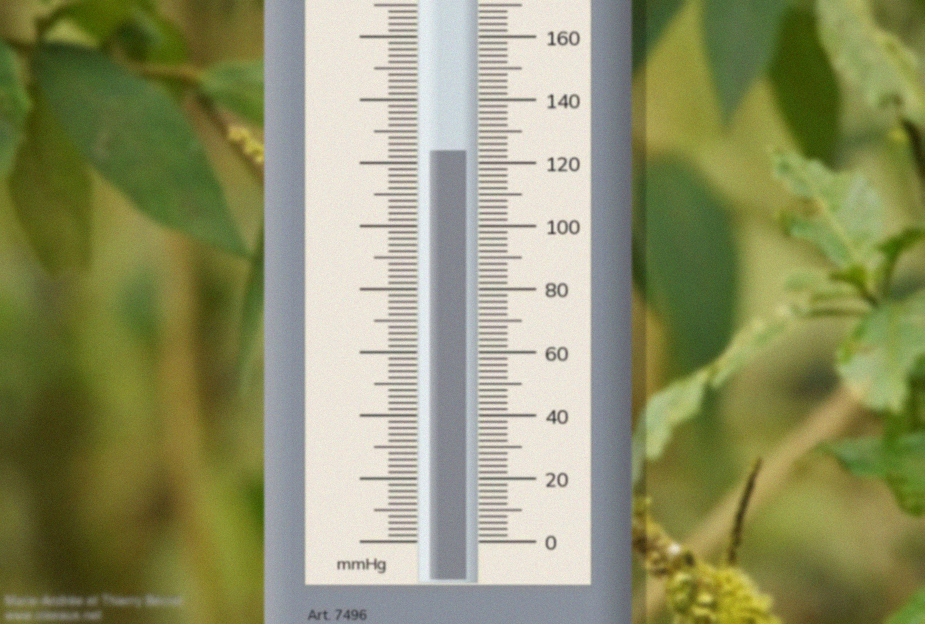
124 mmHg
